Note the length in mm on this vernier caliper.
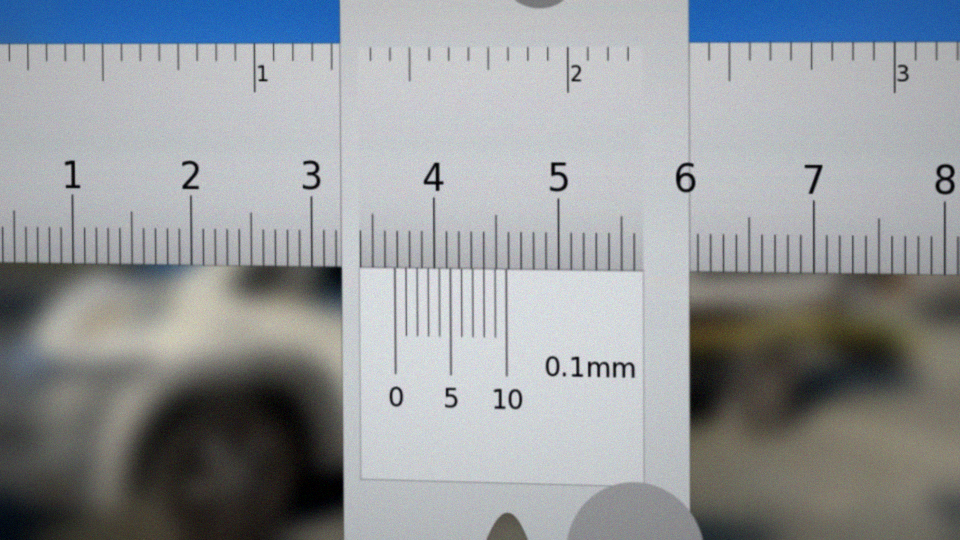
36.8 mm
